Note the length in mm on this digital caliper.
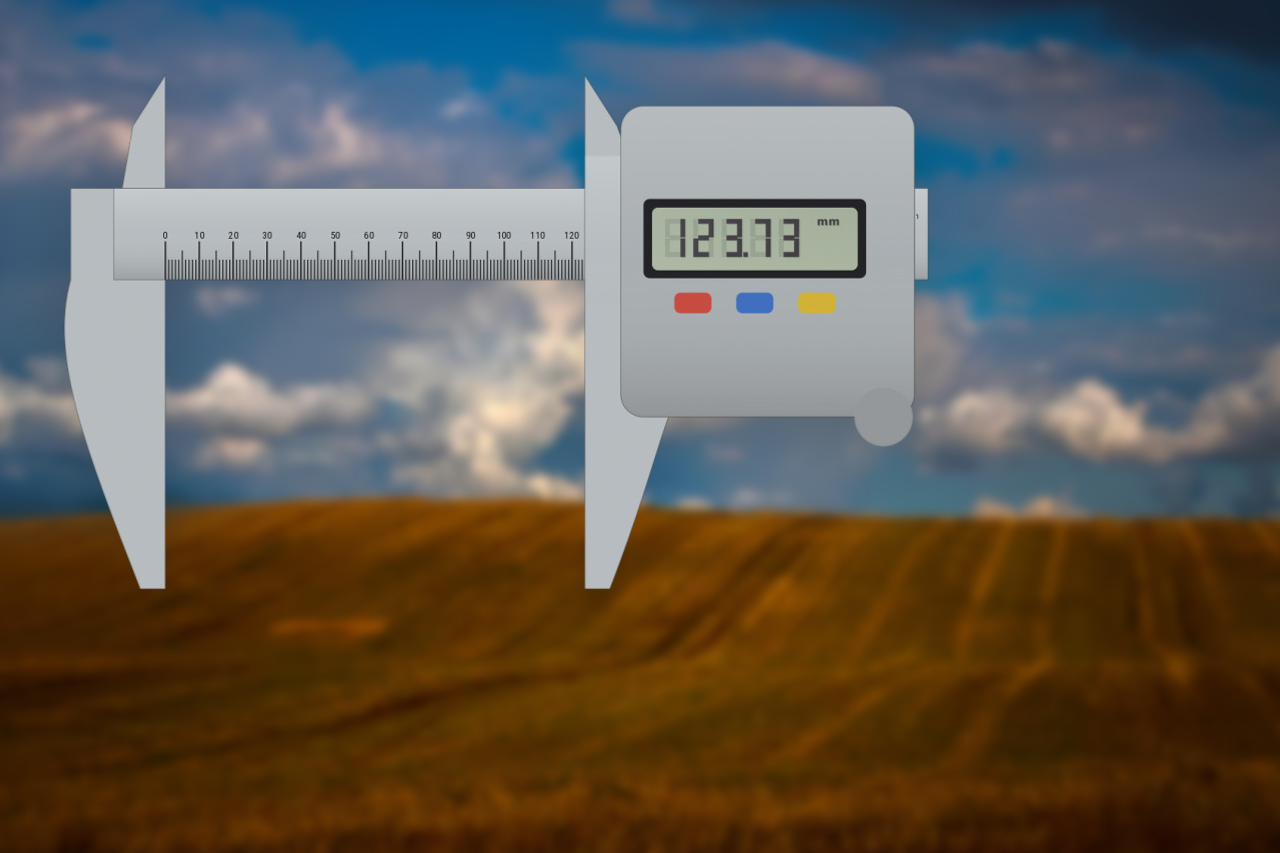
123.73 mm
